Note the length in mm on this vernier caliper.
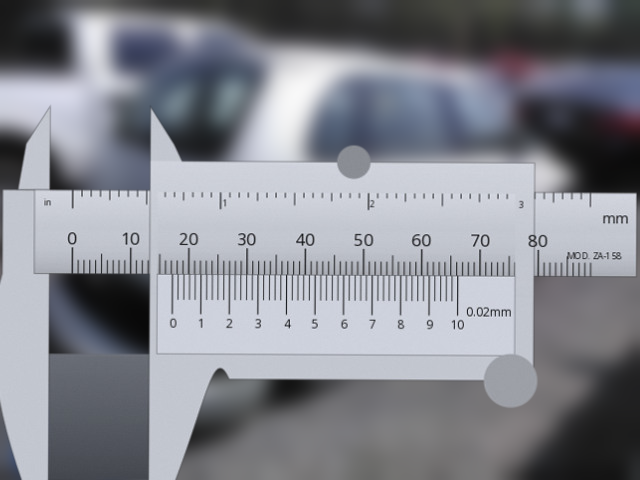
17.2 mm
